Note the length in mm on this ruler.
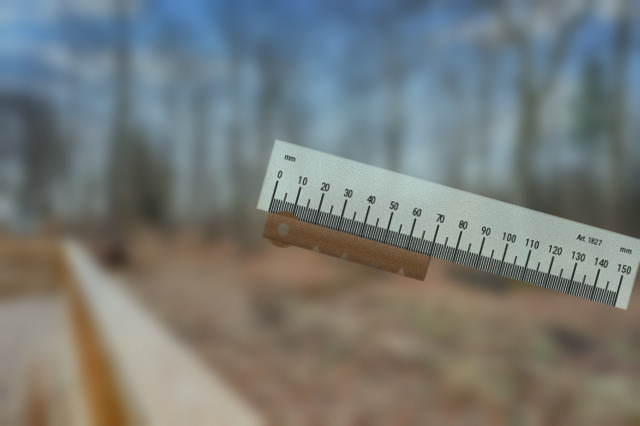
70 mm
